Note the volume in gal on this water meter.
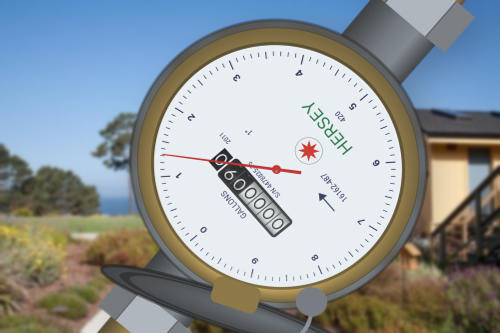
91.3 gal
